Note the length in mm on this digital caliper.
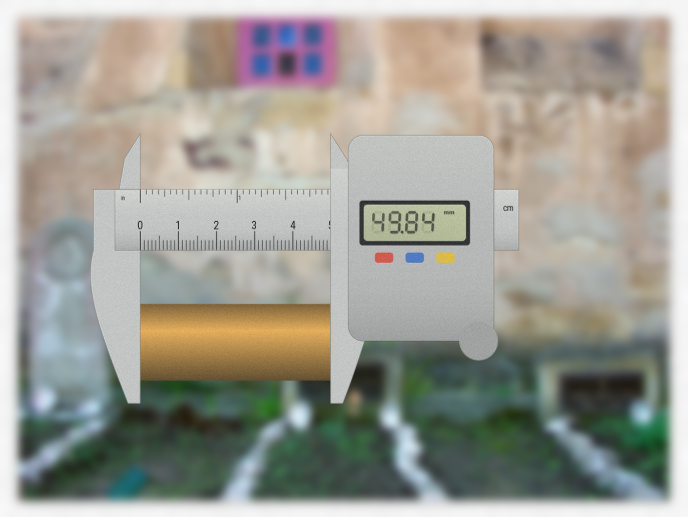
49.84 mm
